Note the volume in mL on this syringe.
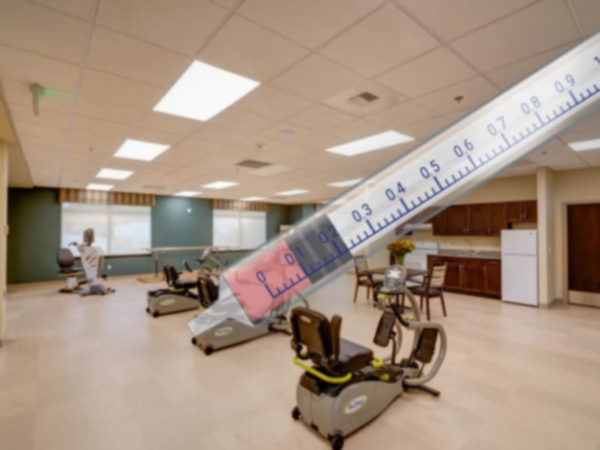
0.1 mL
